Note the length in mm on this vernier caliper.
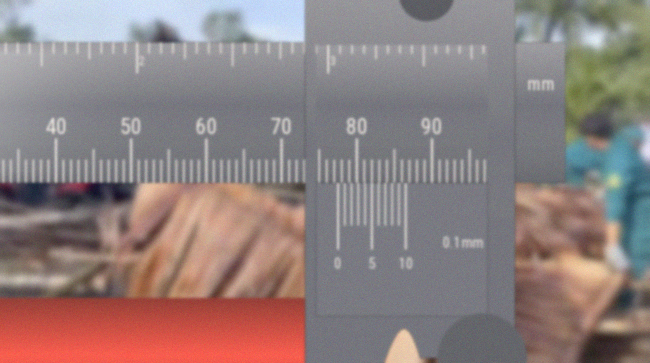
77.5 mm
